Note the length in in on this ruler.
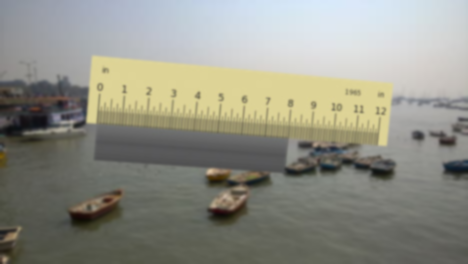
8 in
